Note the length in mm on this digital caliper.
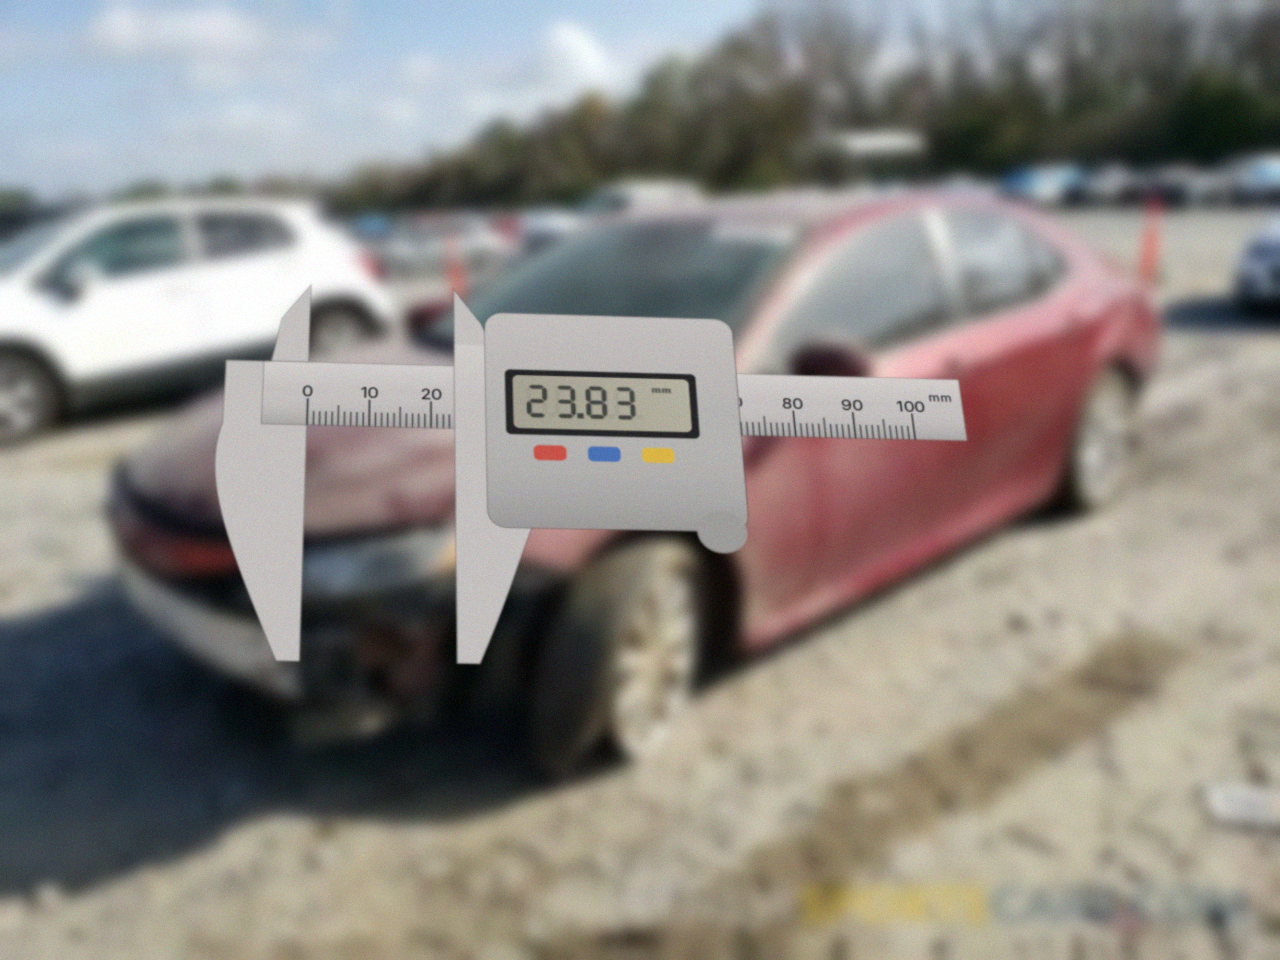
23.83 mm
